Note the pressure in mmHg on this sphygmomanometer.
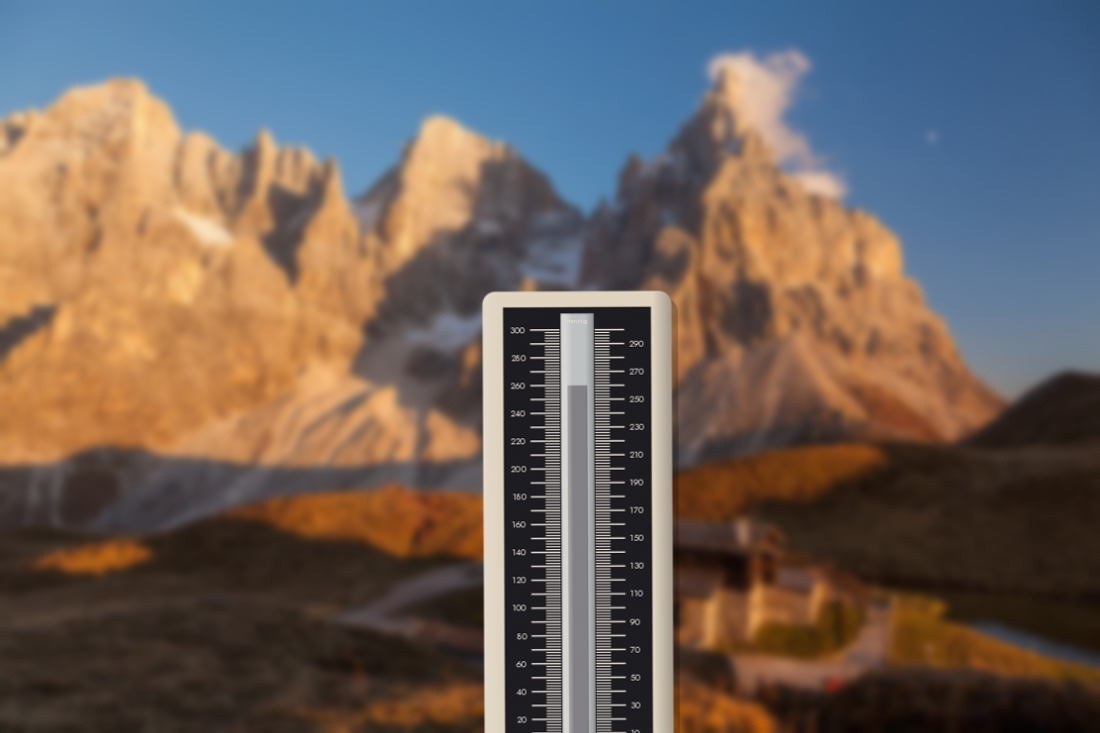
260 mmHg
